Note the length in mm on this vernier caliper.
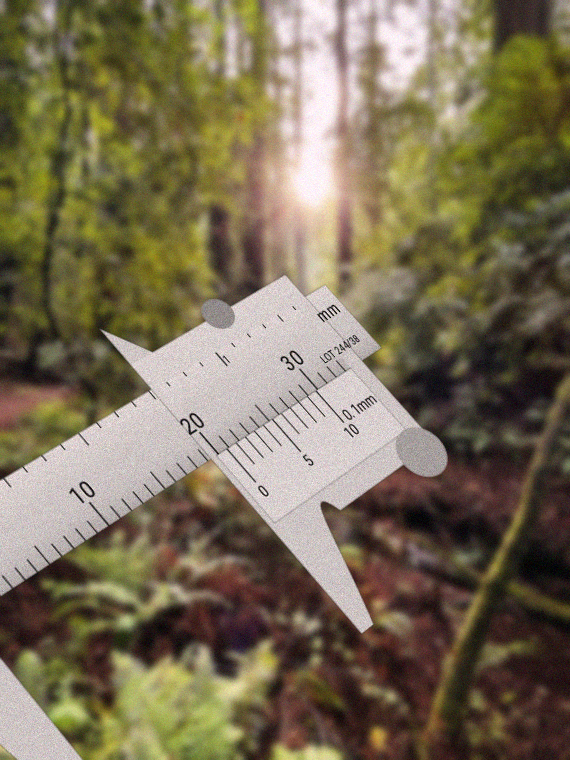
20.8 mm
